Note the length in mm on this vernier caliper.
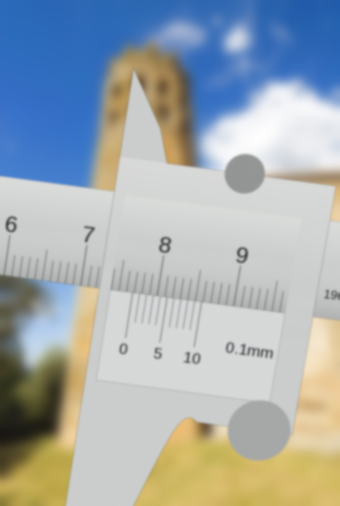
76.8 mm
